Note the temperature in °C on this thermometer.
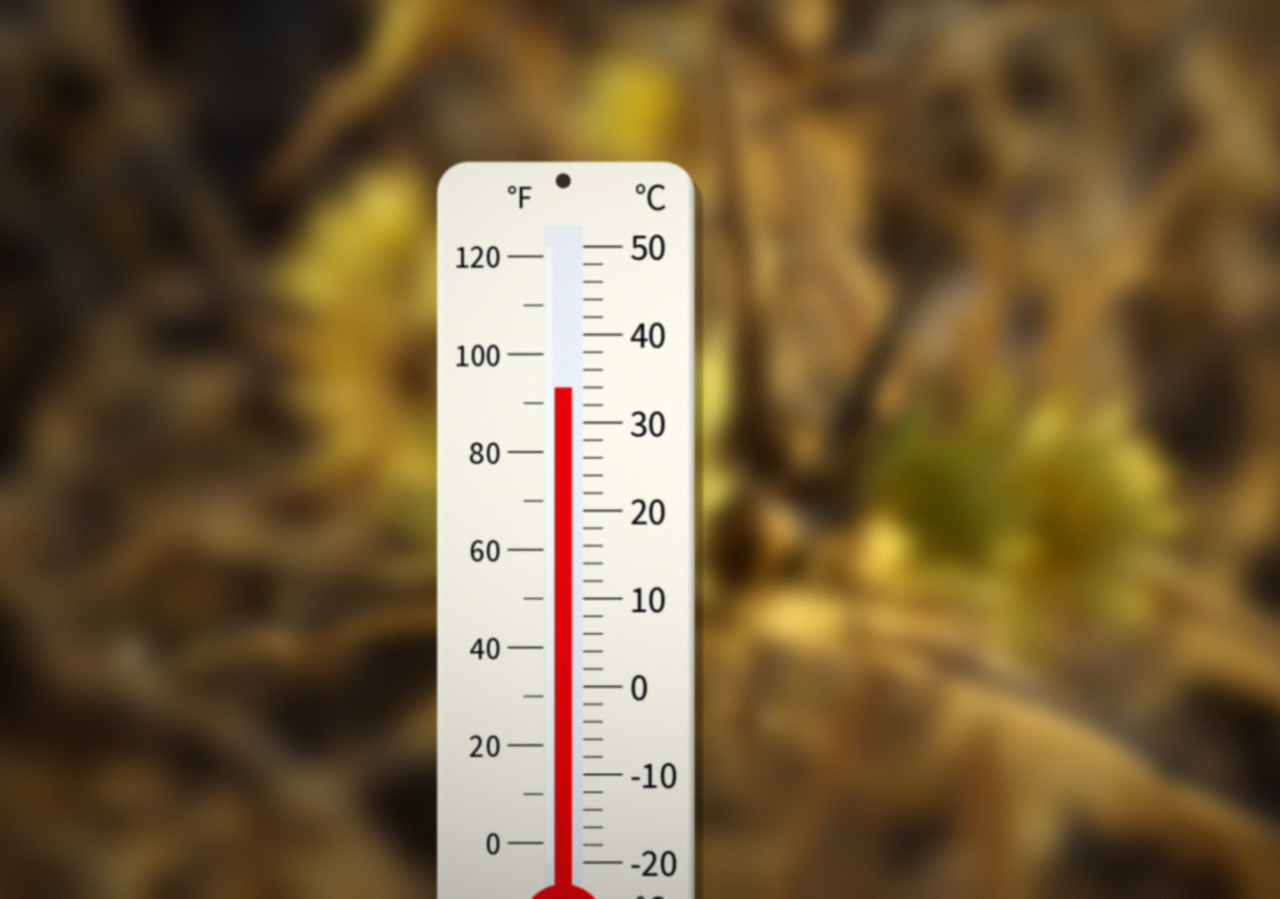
34 °C
